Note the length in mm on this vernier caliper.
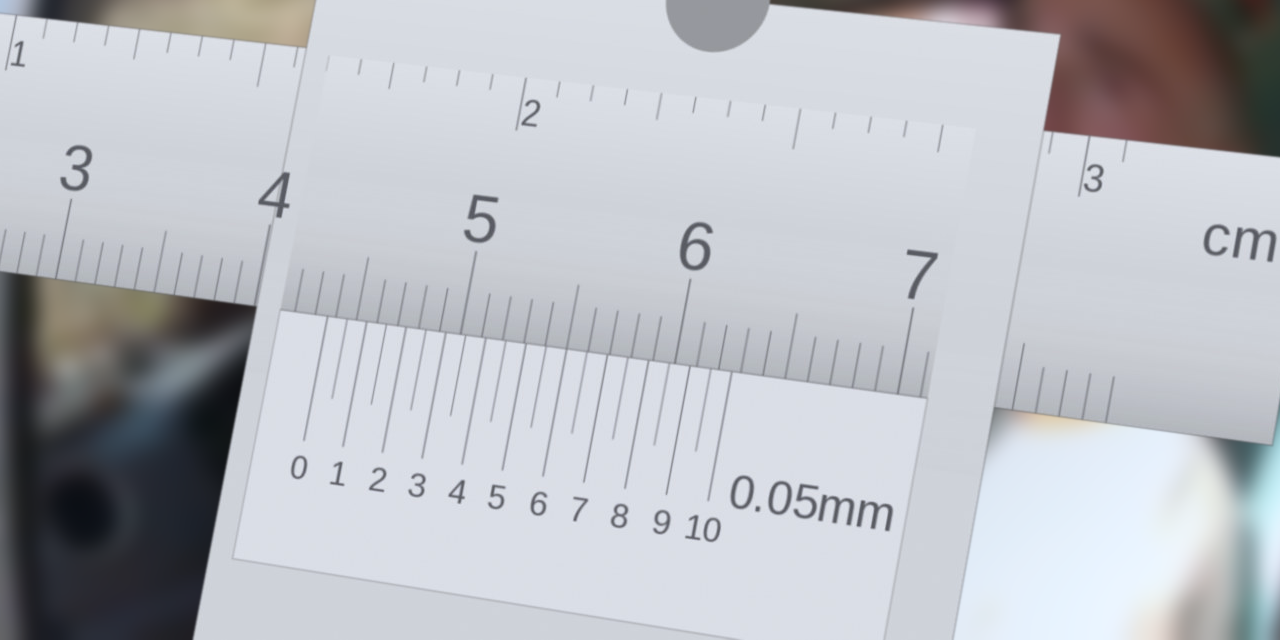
43.6 mm
